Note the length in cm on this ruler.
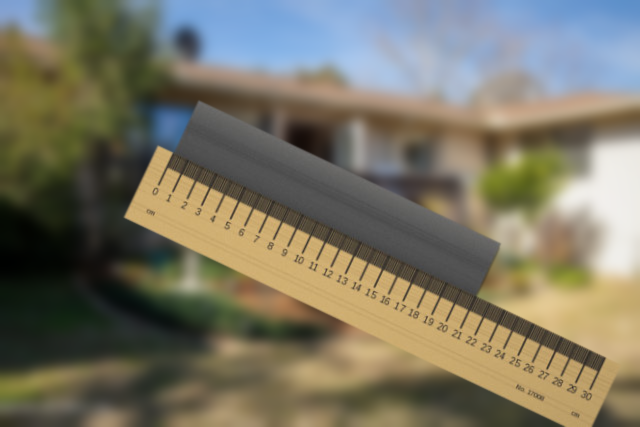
21 cm
